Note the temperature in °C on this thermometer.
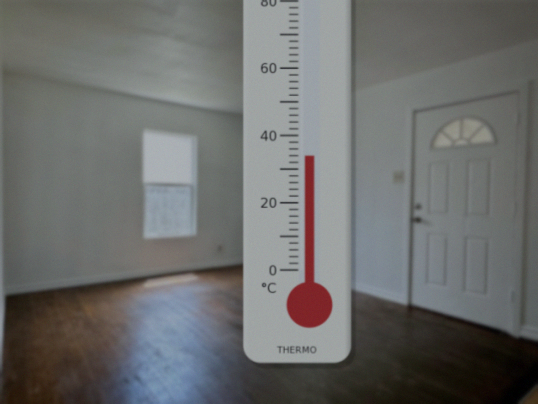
34 °C
